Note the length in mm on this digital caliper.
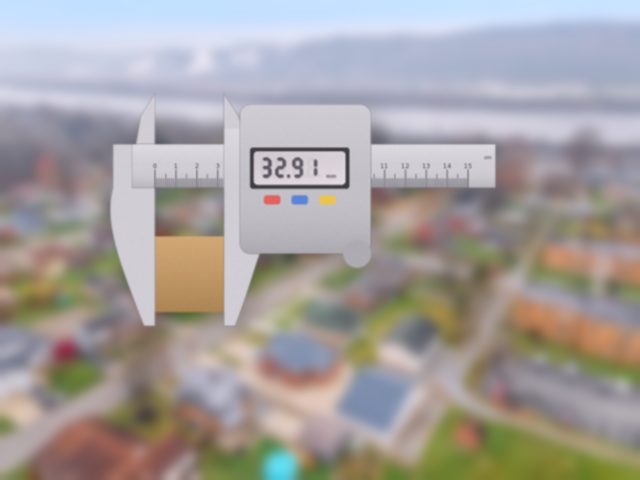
32.91 mm
